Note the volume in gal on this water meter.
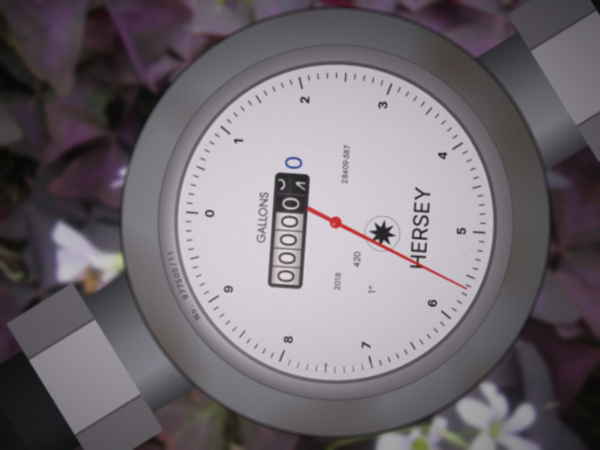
35.6 gal
